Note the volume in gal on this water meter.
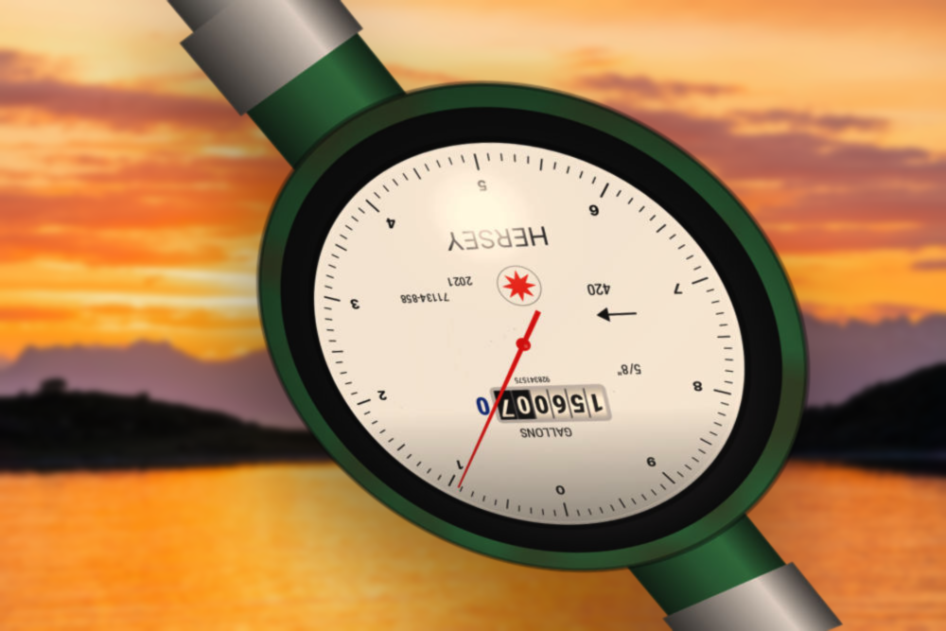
1560070.9 gal
